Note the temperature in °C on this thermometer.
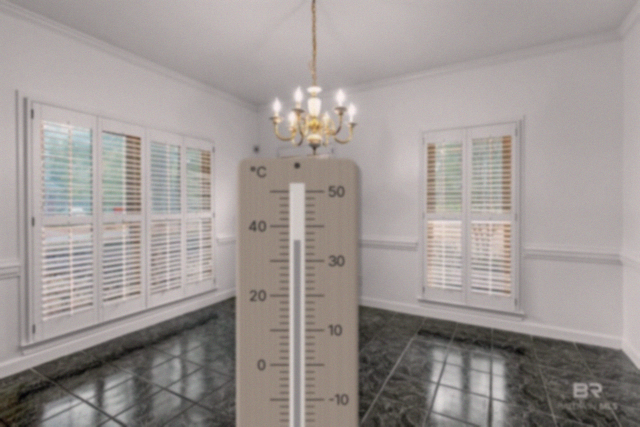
36 °C
